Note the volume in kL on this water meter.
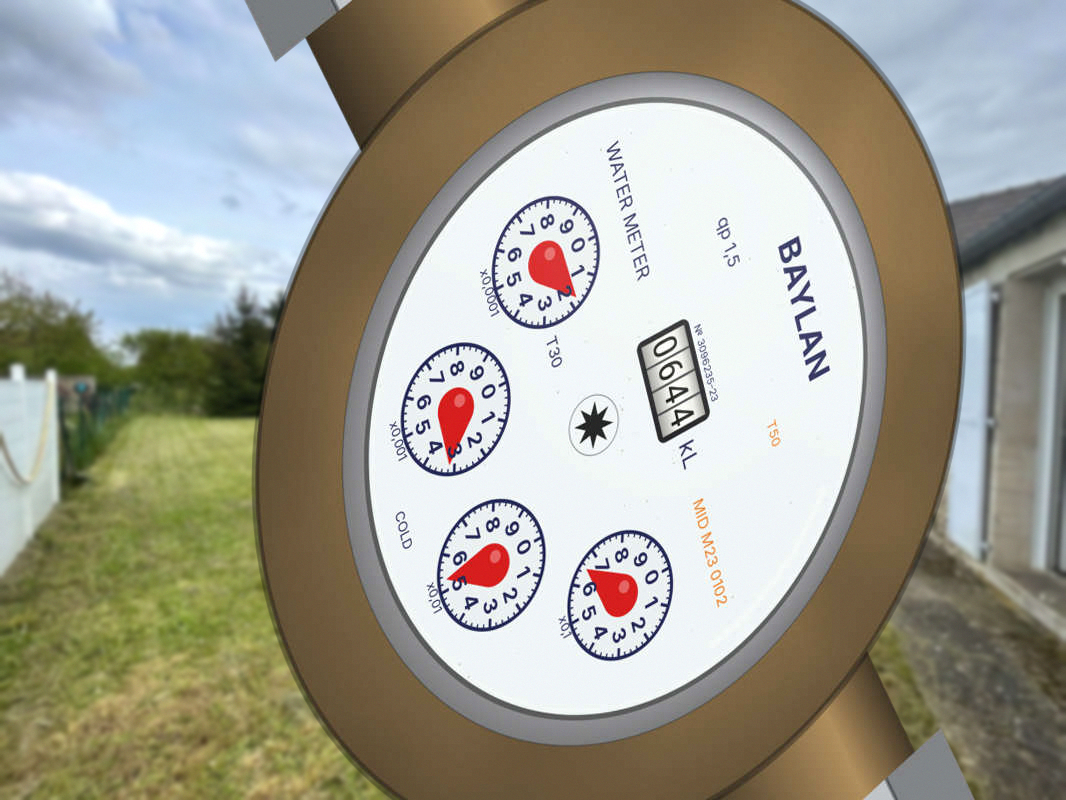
644.6531 kL
